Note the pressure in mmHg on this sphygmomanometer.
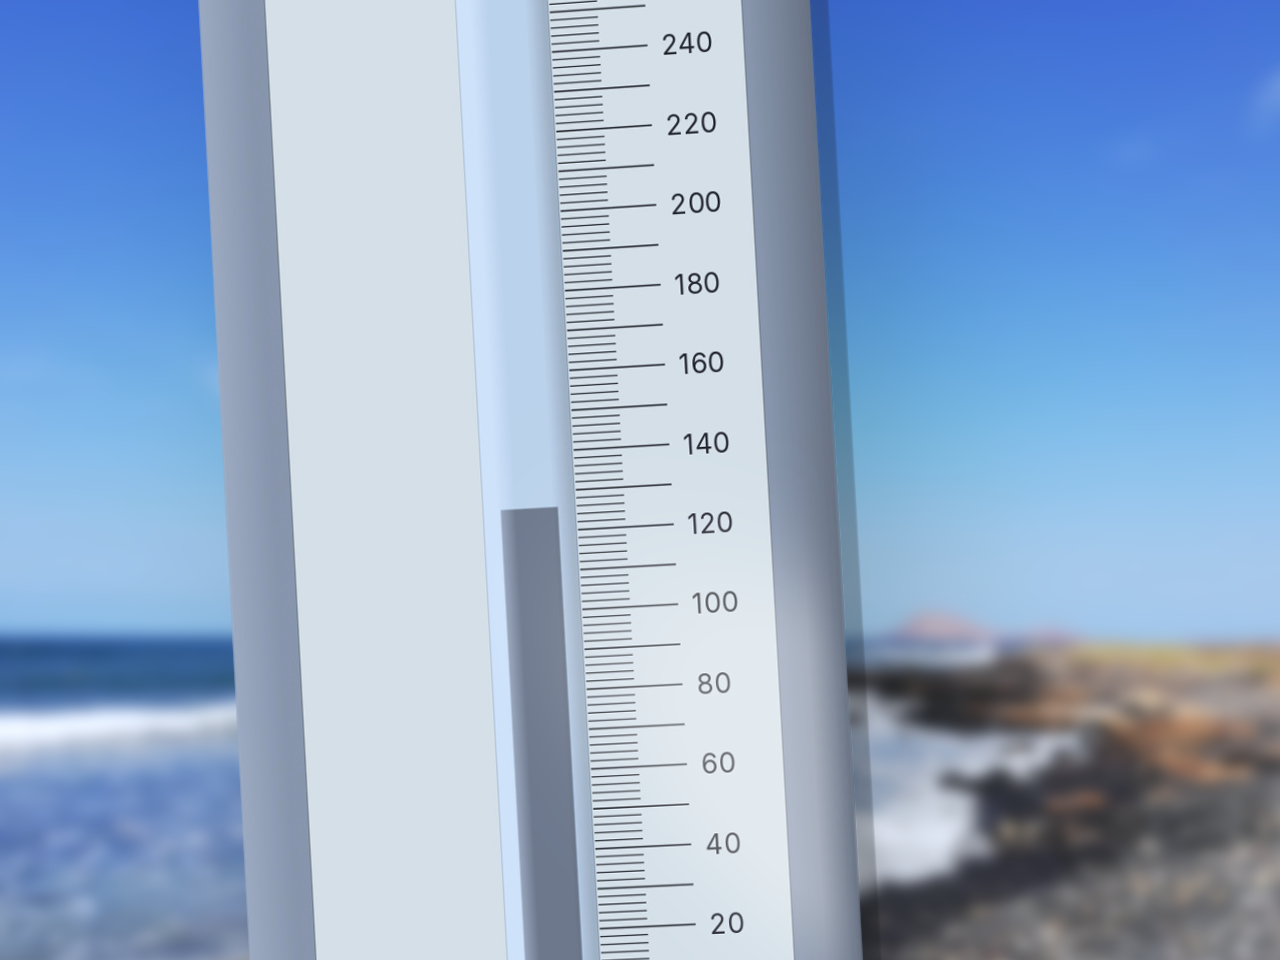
126 mmHg
